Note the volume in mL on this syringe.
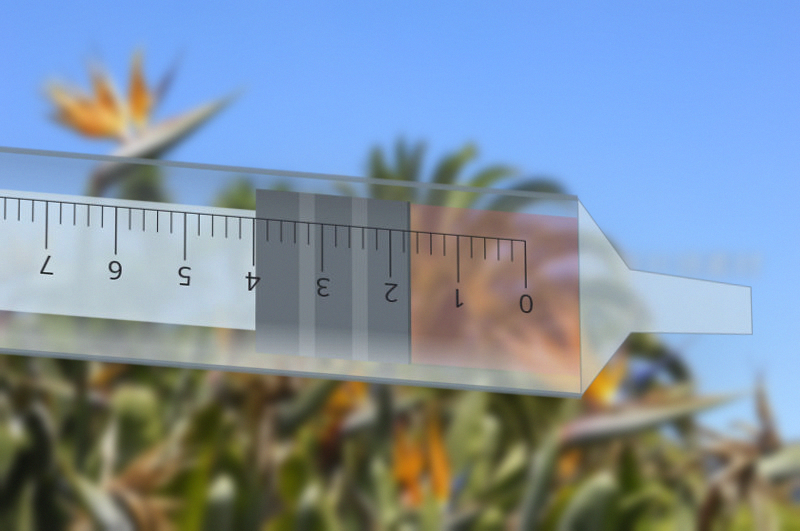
1.7 mL
